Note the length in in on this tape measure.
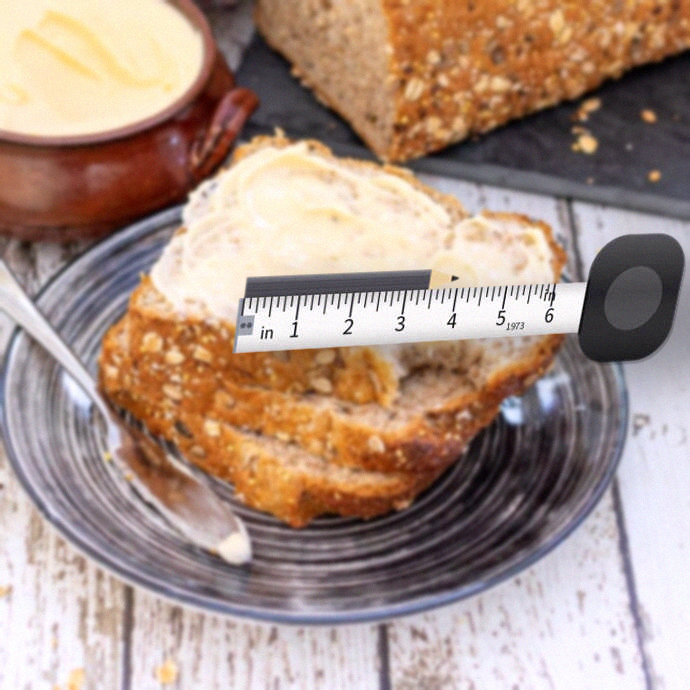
4 in
